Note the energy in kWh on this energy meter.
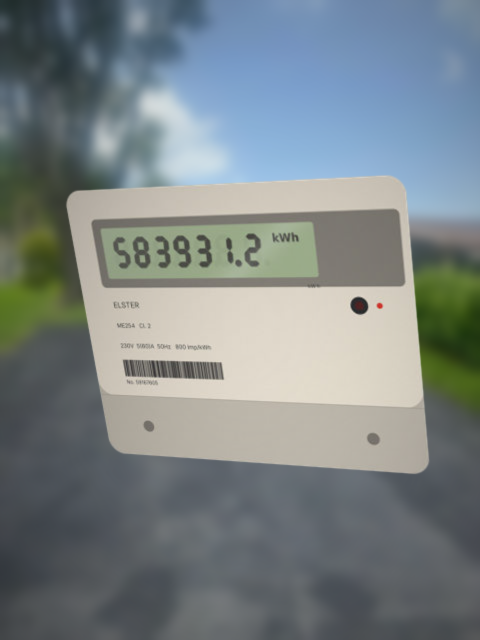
583931.2 kWh
